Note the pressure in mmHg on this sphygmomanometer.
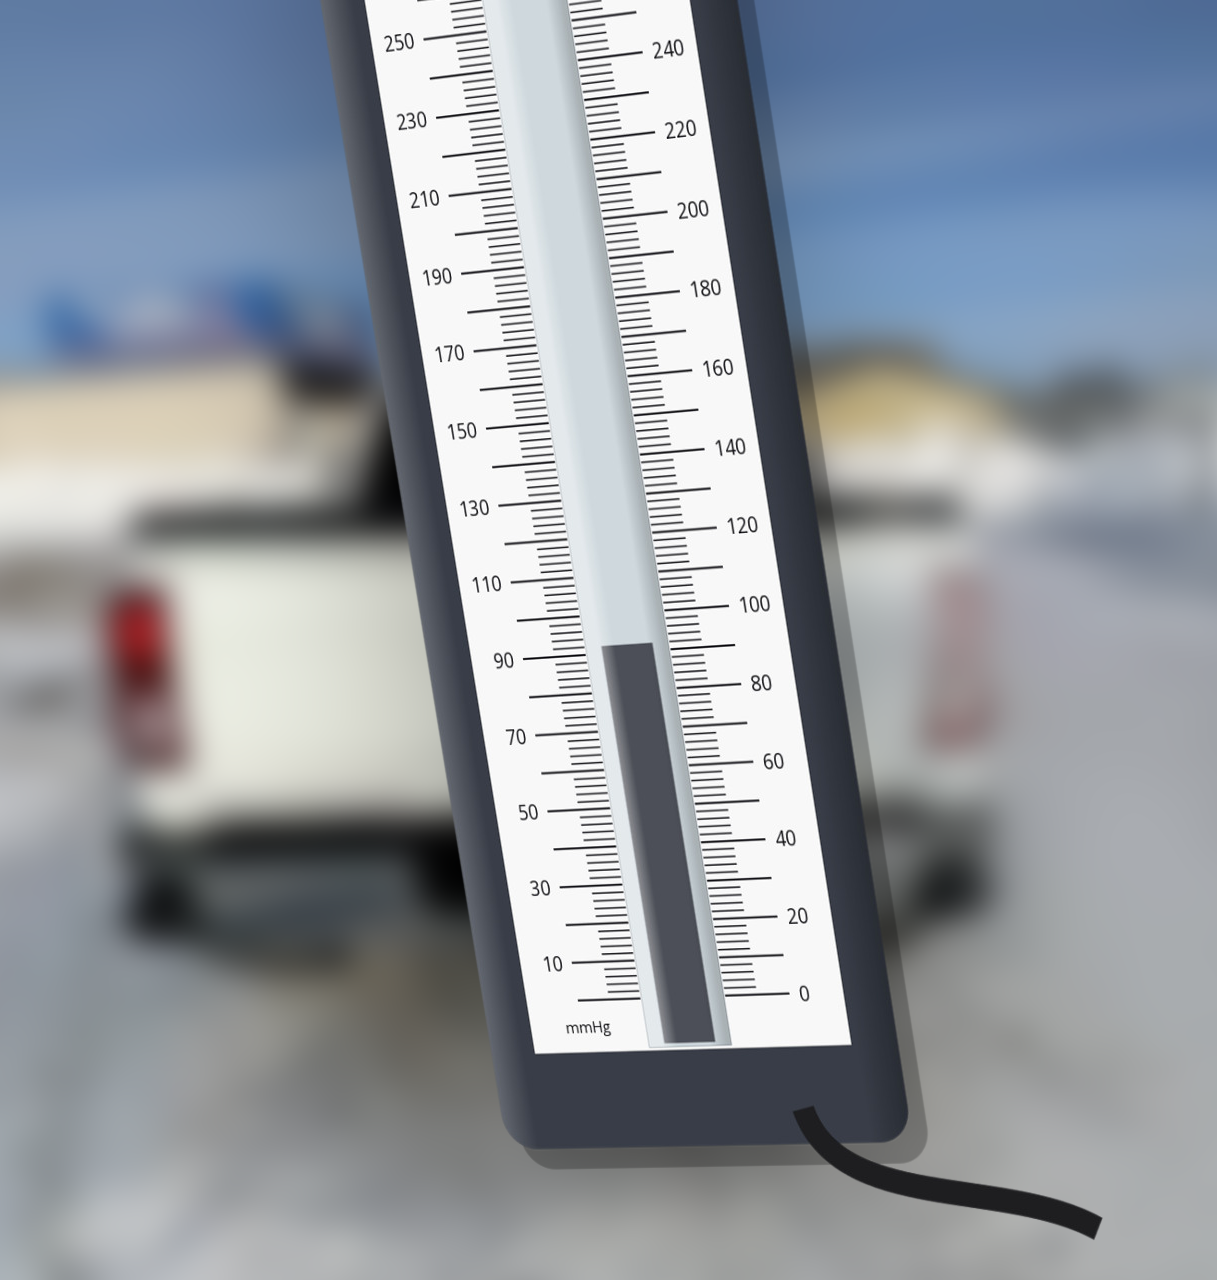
92 mmHg
